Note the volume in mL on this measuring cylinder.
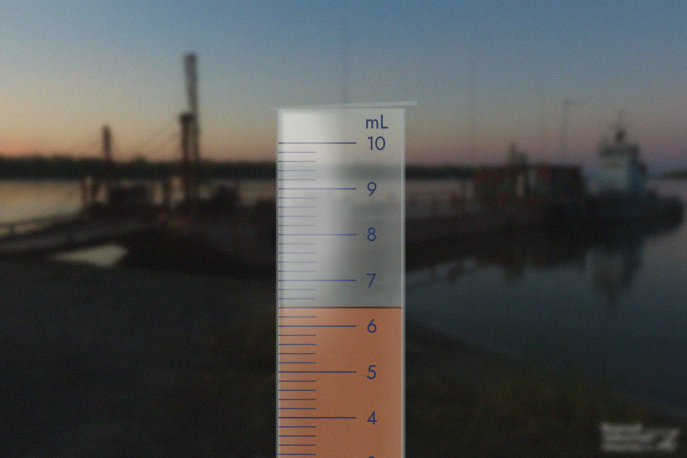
6.4 mL
